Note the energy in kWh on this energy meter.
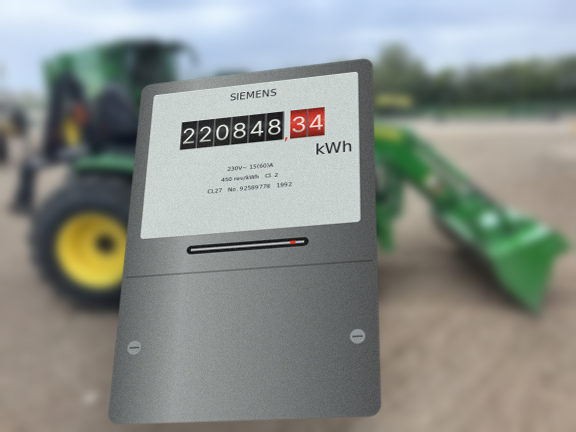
220848.34 kWh
